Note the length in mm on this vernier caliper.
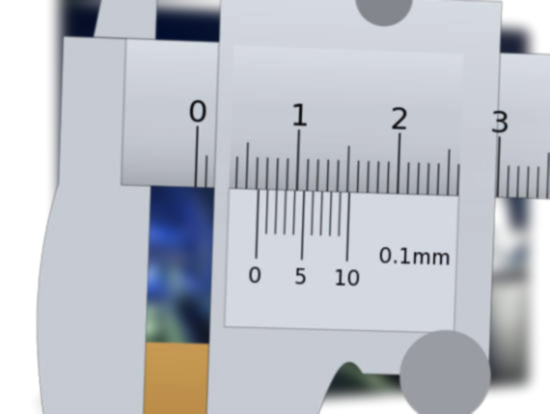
6.2 mm
